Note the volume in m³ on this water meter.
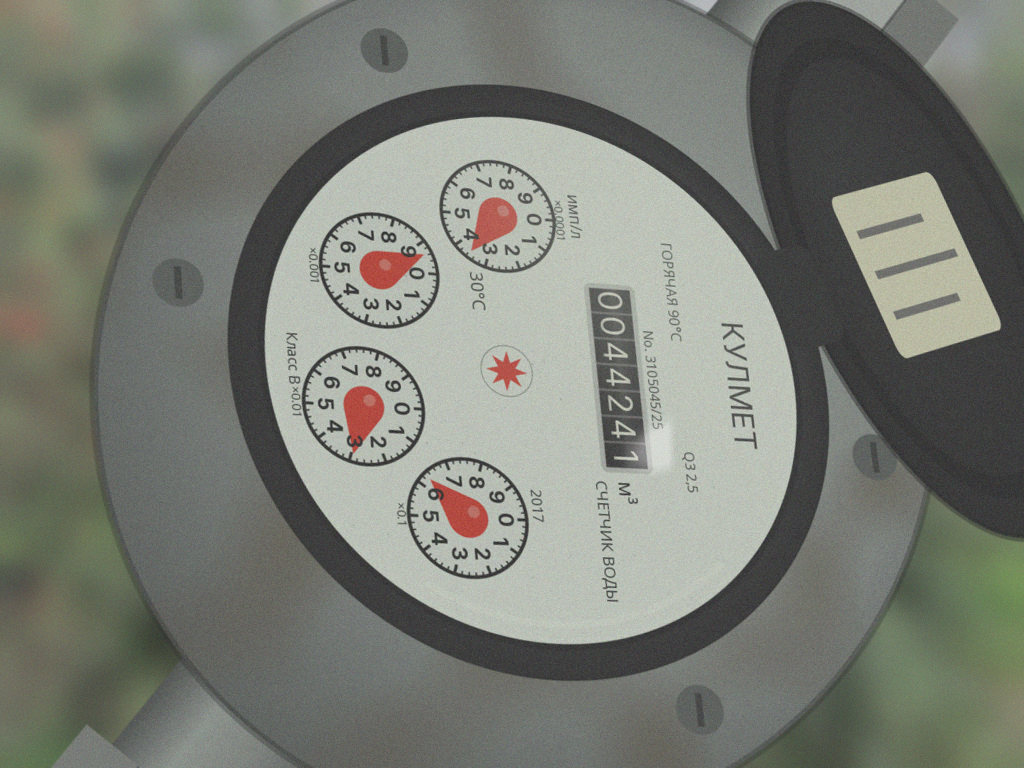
44241.6293 m³
